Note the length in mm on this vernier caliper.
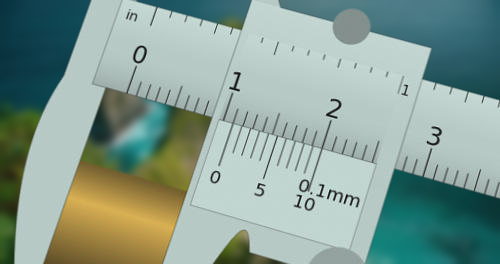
11.0 mm
